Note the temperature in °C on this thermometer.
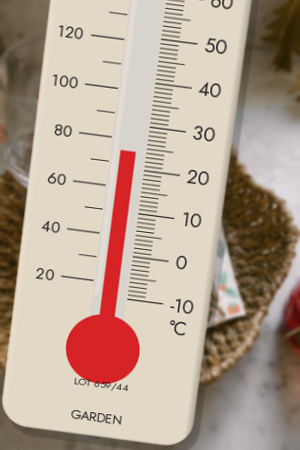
24 °C
